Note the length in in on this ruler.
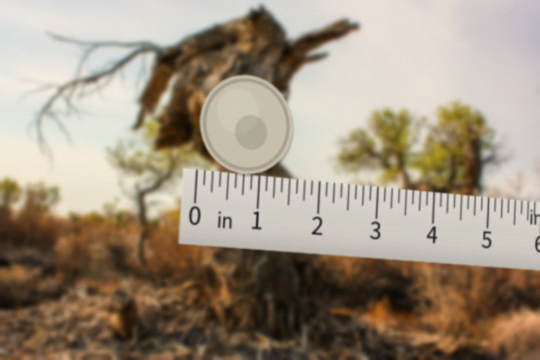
1.5 in
